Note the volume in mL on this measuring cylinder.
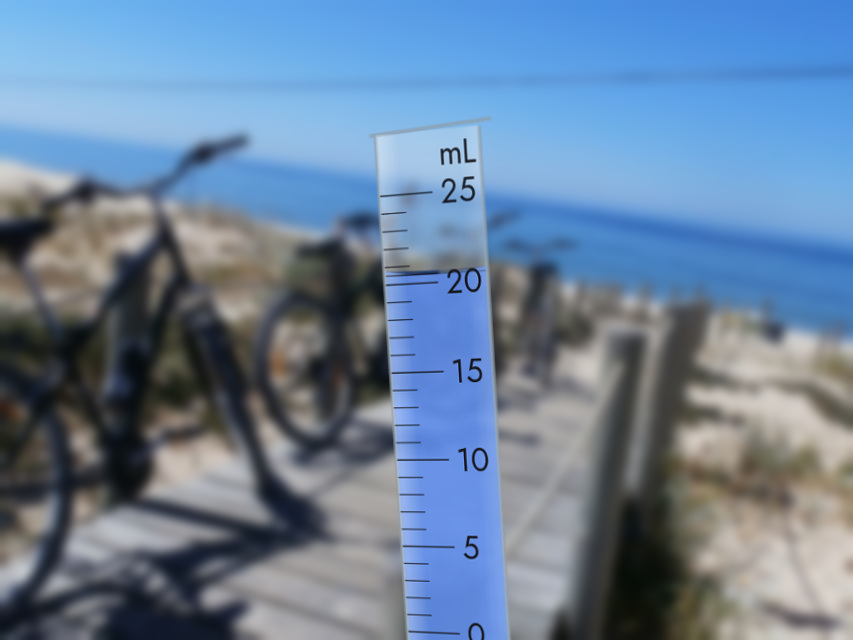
20.5 mL
